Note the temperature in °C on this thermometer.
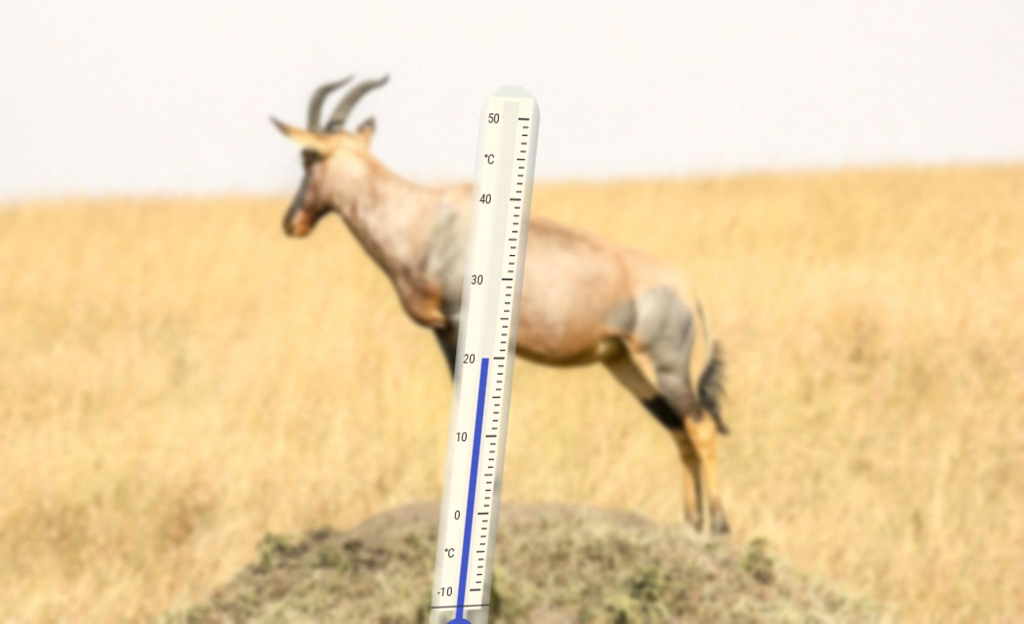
20 °C
